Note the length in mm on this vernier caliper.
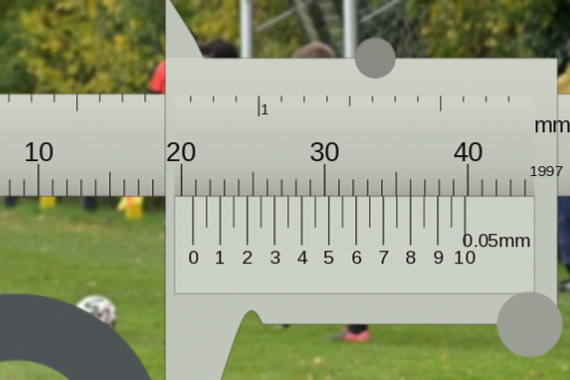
20.8 mm
